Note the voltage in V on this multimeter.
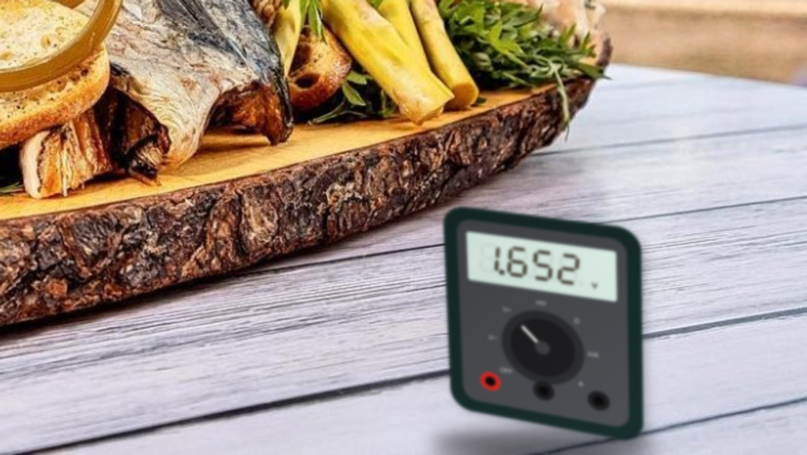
1.652 V
